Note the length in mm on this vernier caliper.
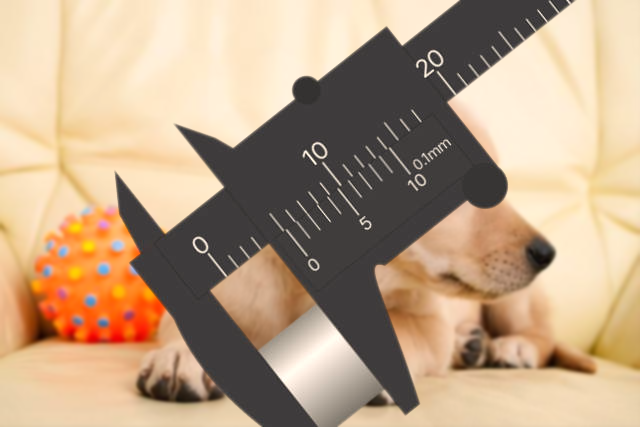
5.2 mm
